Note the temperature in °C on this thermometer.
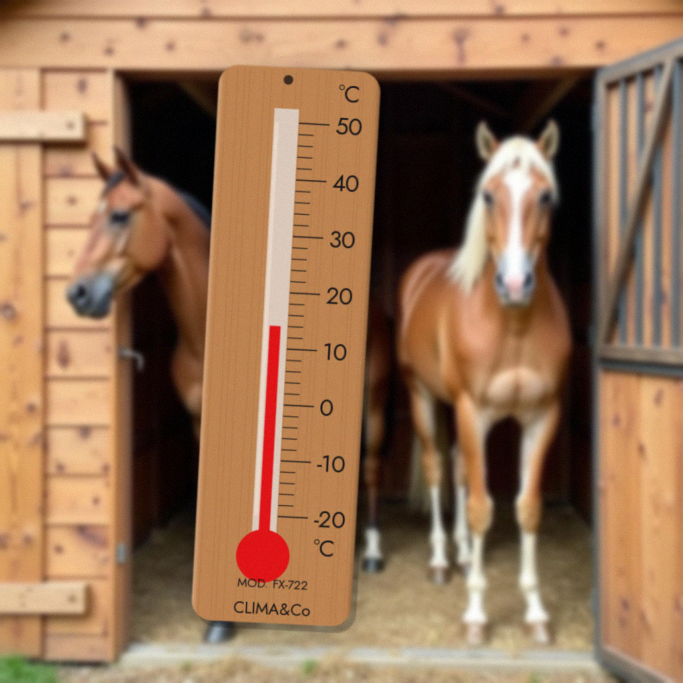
14 °C
